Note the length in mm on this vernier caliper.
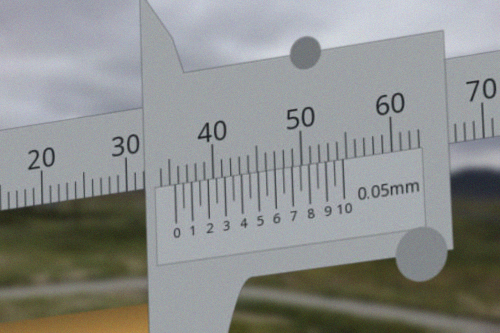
35.6 mm
